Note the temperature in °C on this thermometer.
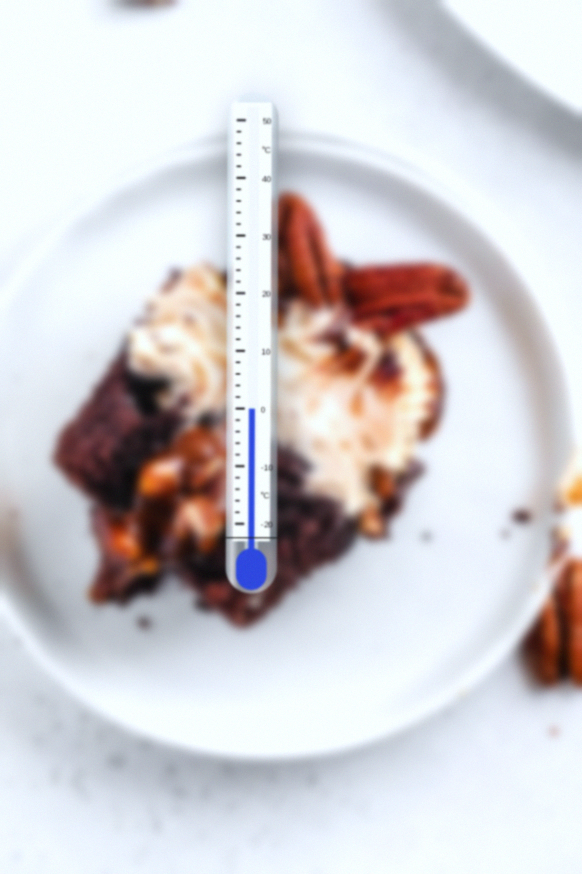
0 °C
